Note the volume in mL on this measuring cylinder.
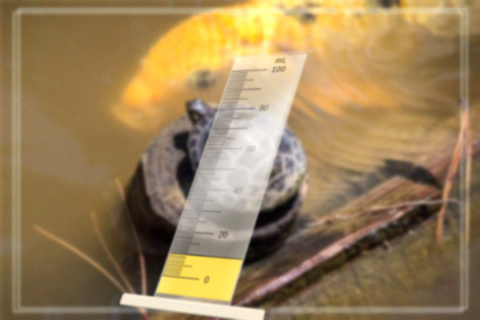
10 mL
